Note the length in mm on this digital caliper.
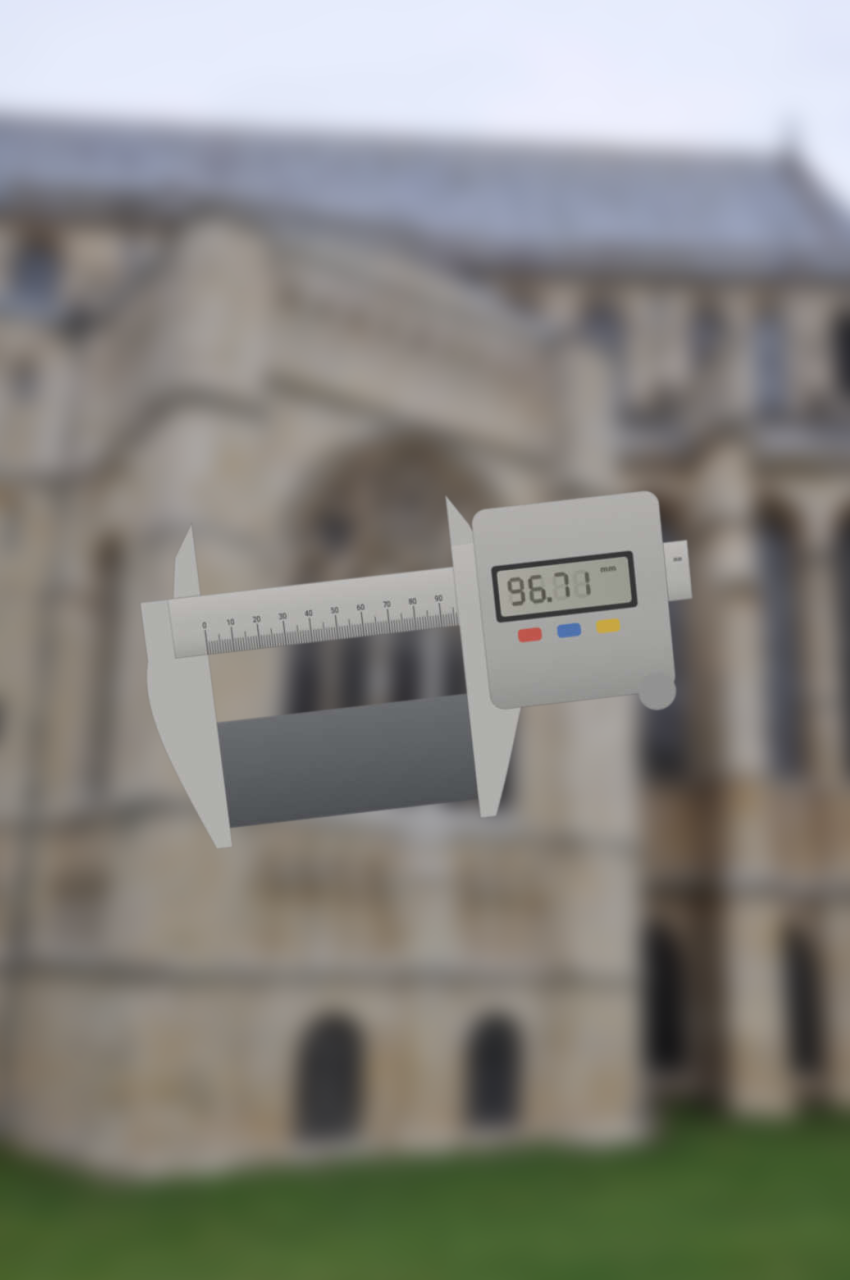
96.71 mm
